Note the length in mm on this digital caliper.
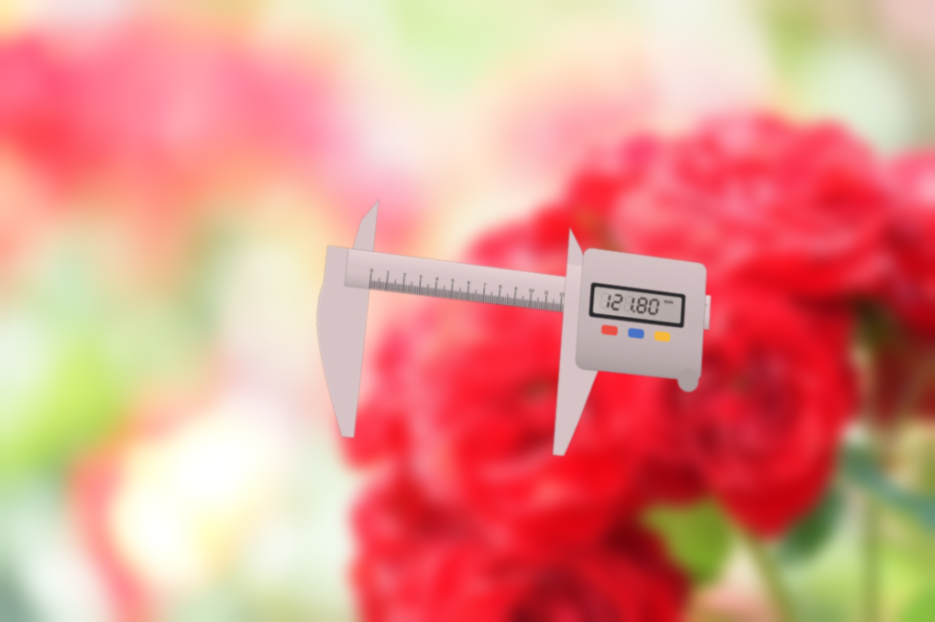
121.80 mm
